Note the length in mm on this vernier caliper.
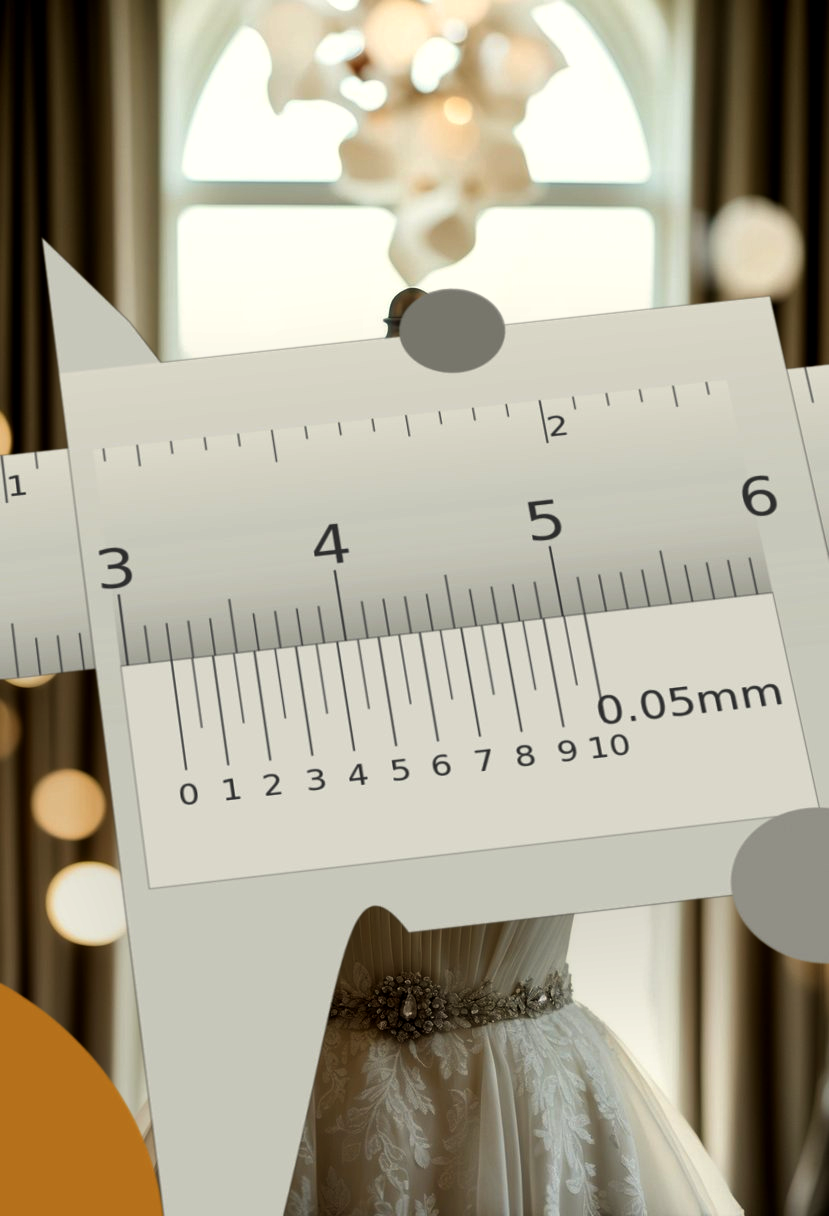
32.0 mm
